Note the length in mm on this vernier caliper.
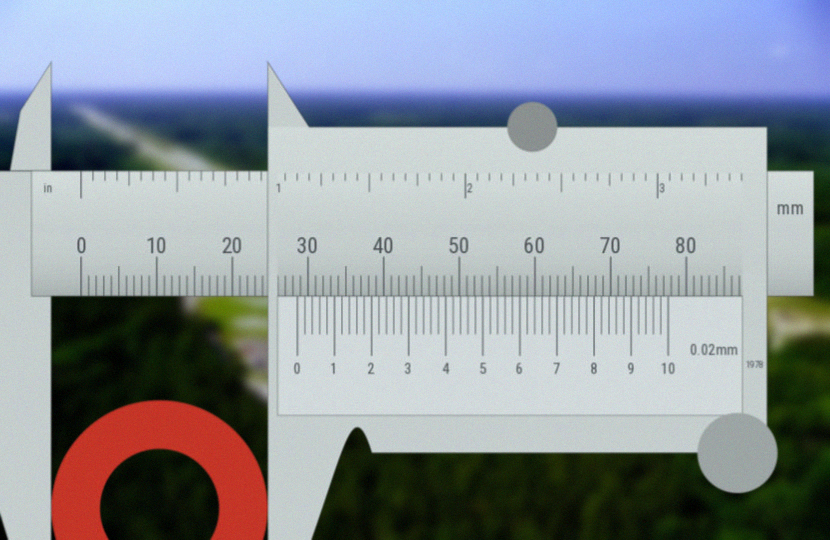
28.6 mm
